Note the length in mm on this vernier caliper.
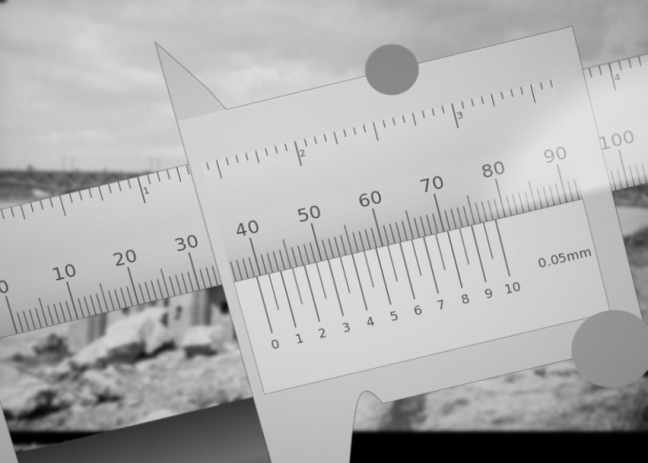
39.4 mm
